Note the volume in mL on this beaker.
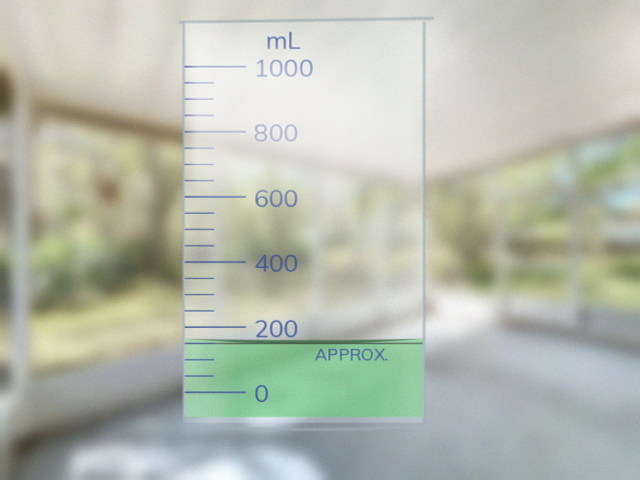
150 mL
